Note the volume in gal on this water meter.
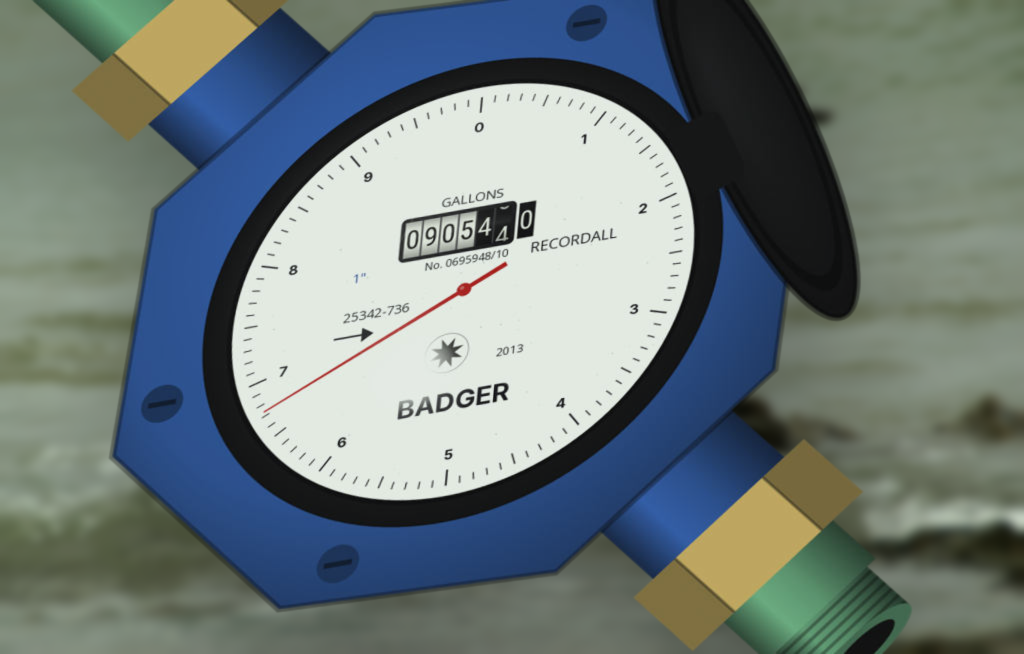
905436.7 gal
